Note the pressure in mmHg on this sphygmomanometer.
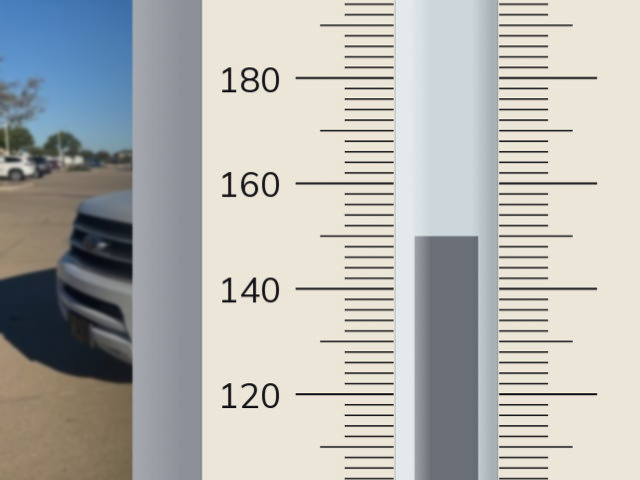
150 mmHg
